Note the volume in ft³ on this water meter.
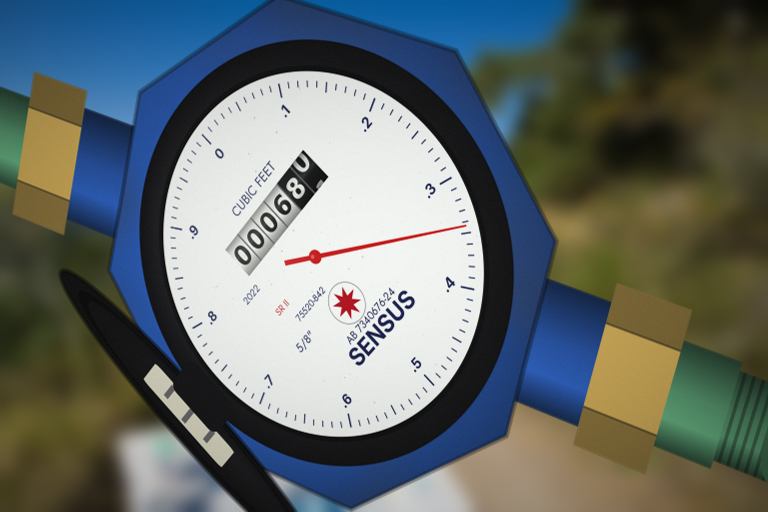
680.34 ft³
